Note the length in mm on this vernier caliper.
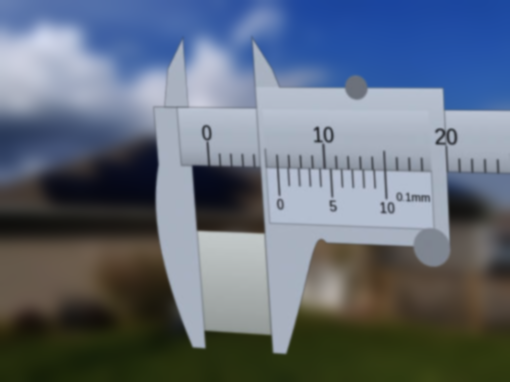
6.0 mm
